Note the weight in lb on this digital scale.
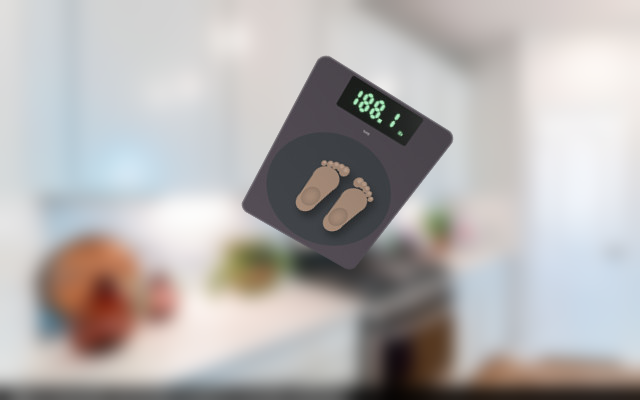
188.1 lb
